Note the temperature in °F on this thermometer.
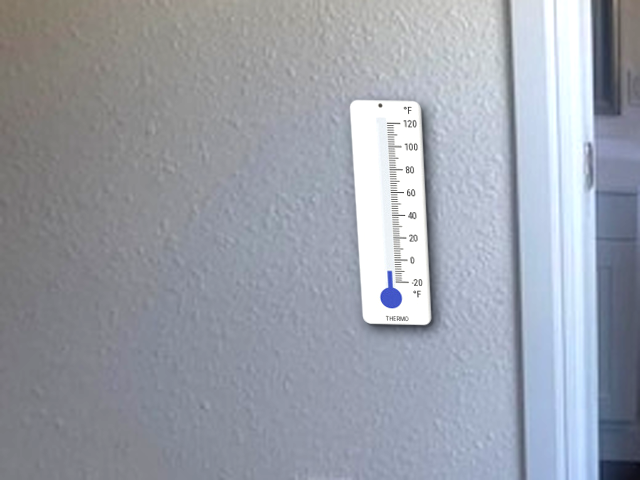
-10 °F
